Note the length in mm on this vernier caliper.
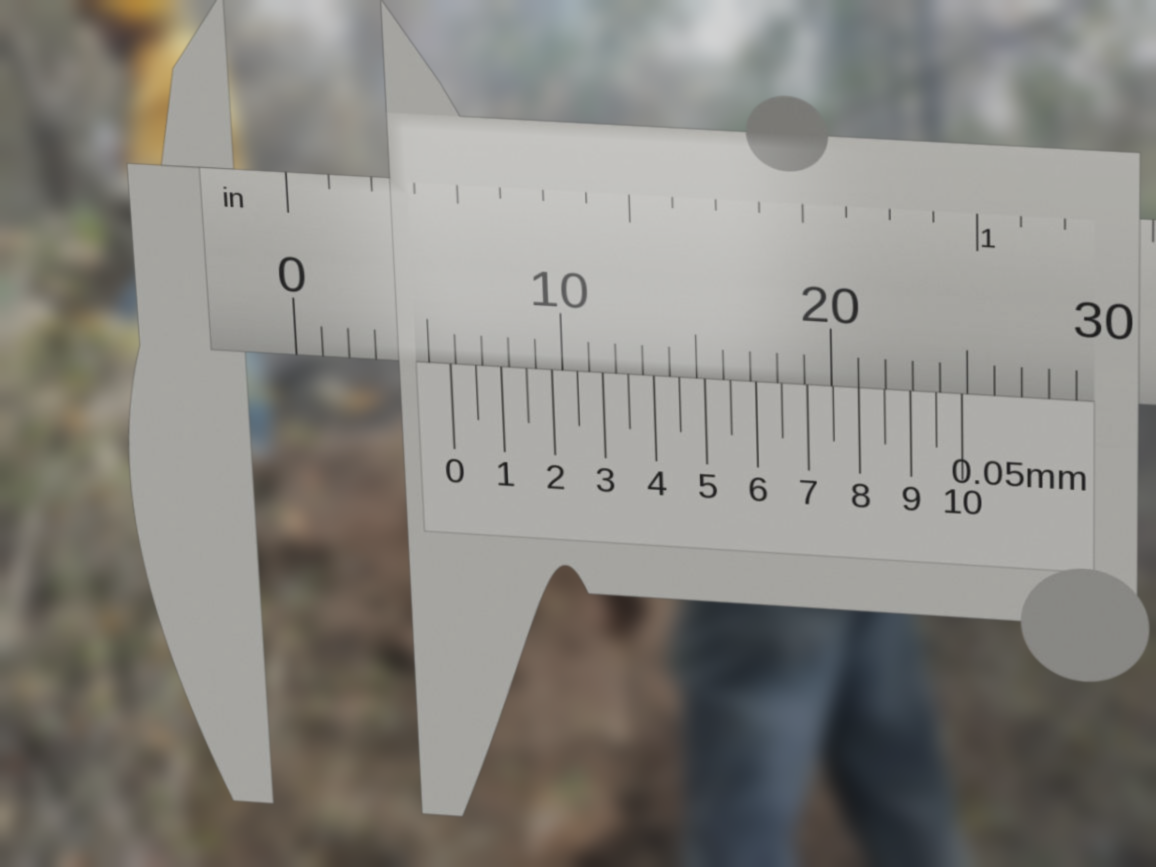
5.8 mm
